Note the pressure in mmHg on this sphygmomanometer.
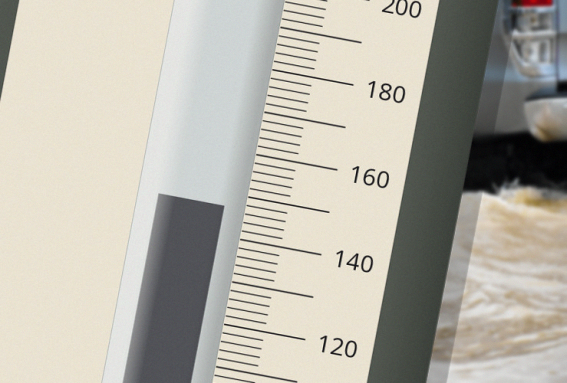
147 mmHg
